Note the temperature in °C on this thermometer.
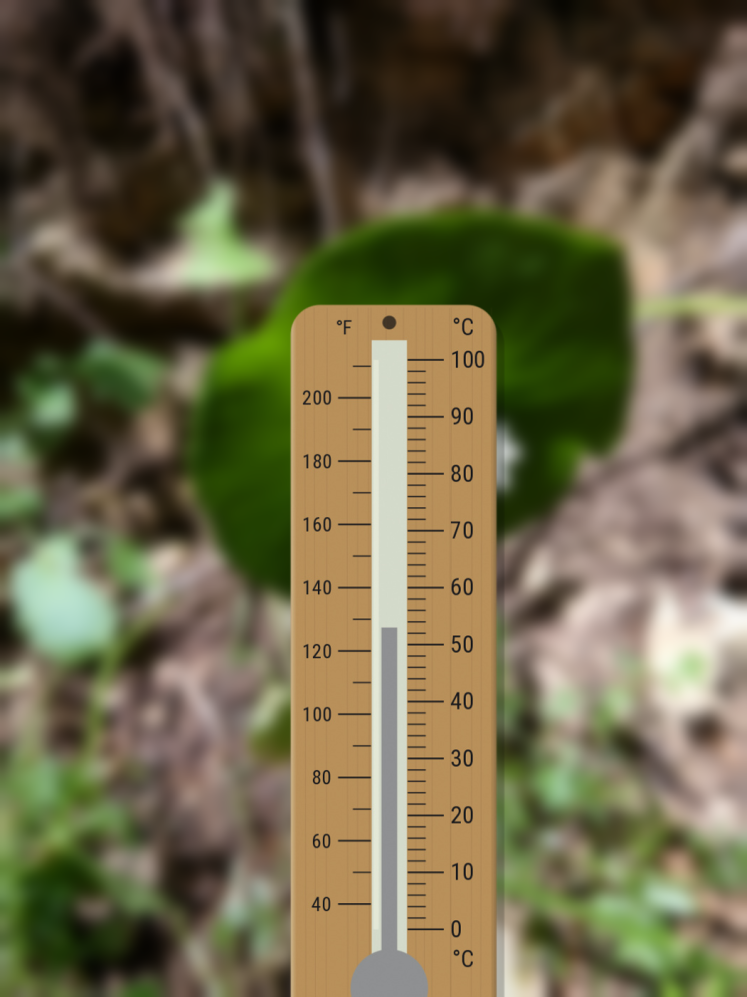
53 °C
